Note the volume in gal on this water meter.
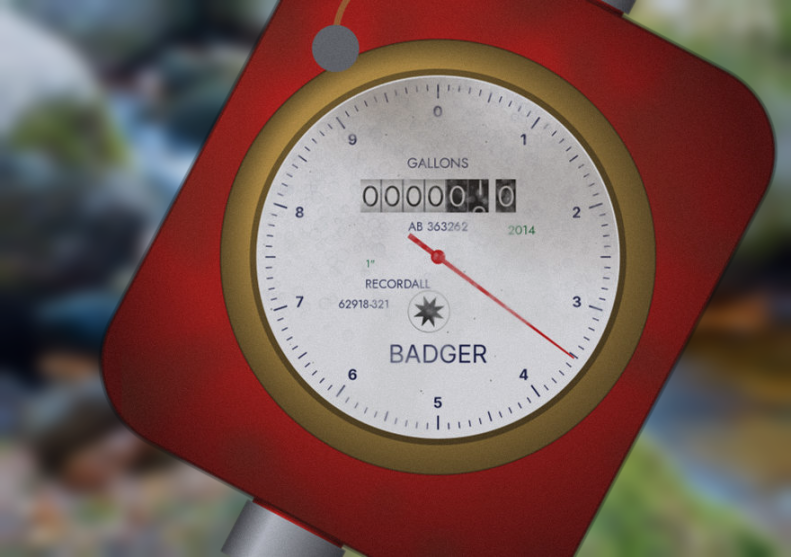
13.5 gal
